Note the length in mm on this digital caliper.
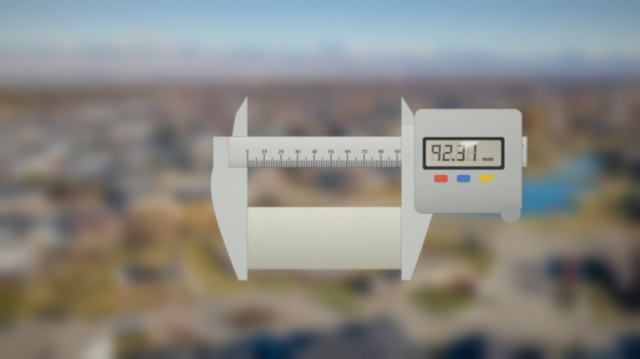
92.31 mm
